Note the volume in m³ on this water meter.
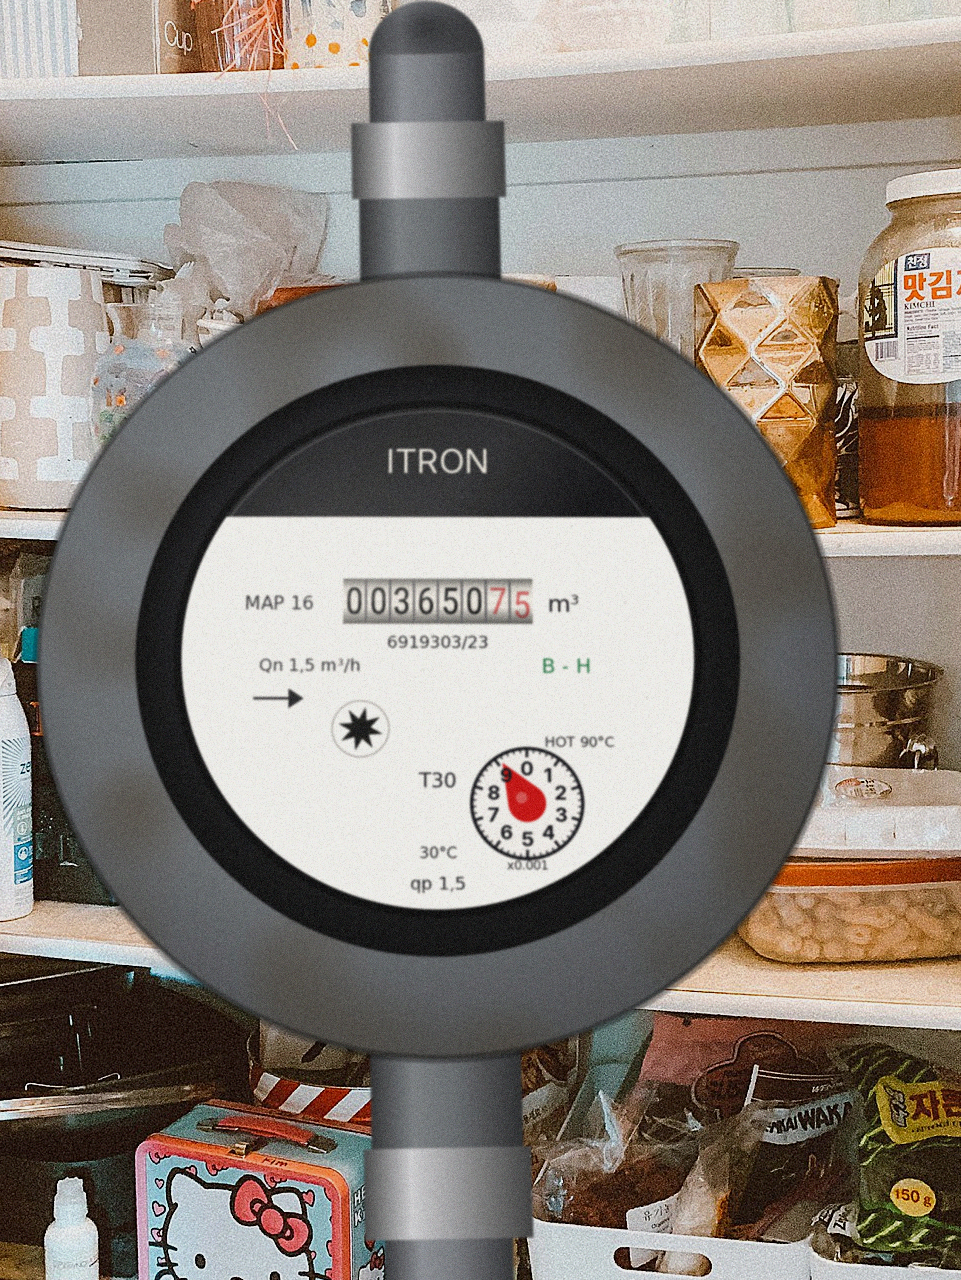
3650.749 m³
